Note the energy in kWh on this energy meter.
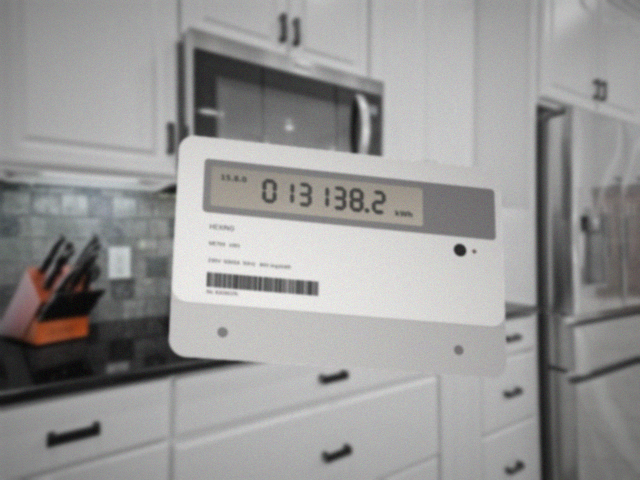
13138.2 kWh
